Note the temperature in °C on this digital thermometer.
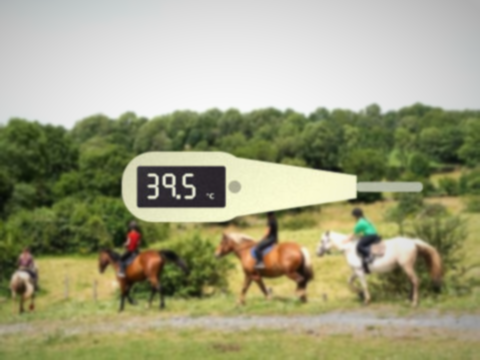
39.5 °C
